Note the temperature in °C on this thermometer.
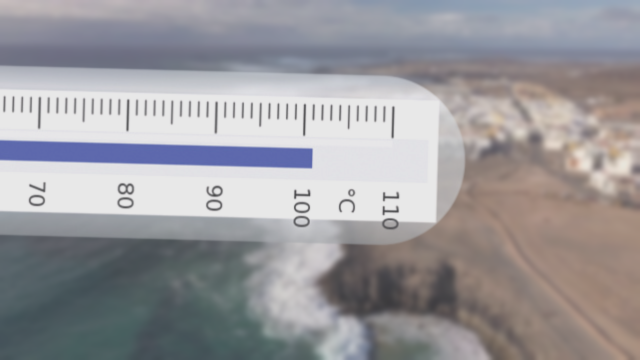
101 °C
